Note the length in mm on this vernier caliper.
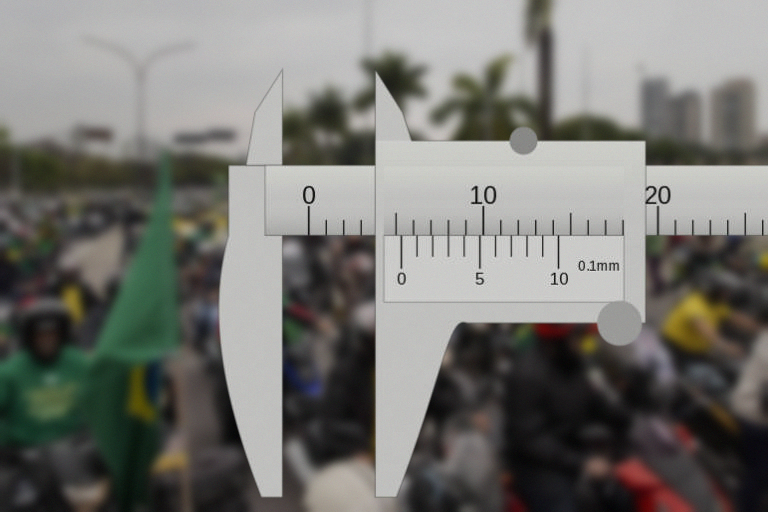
5.3 mm
